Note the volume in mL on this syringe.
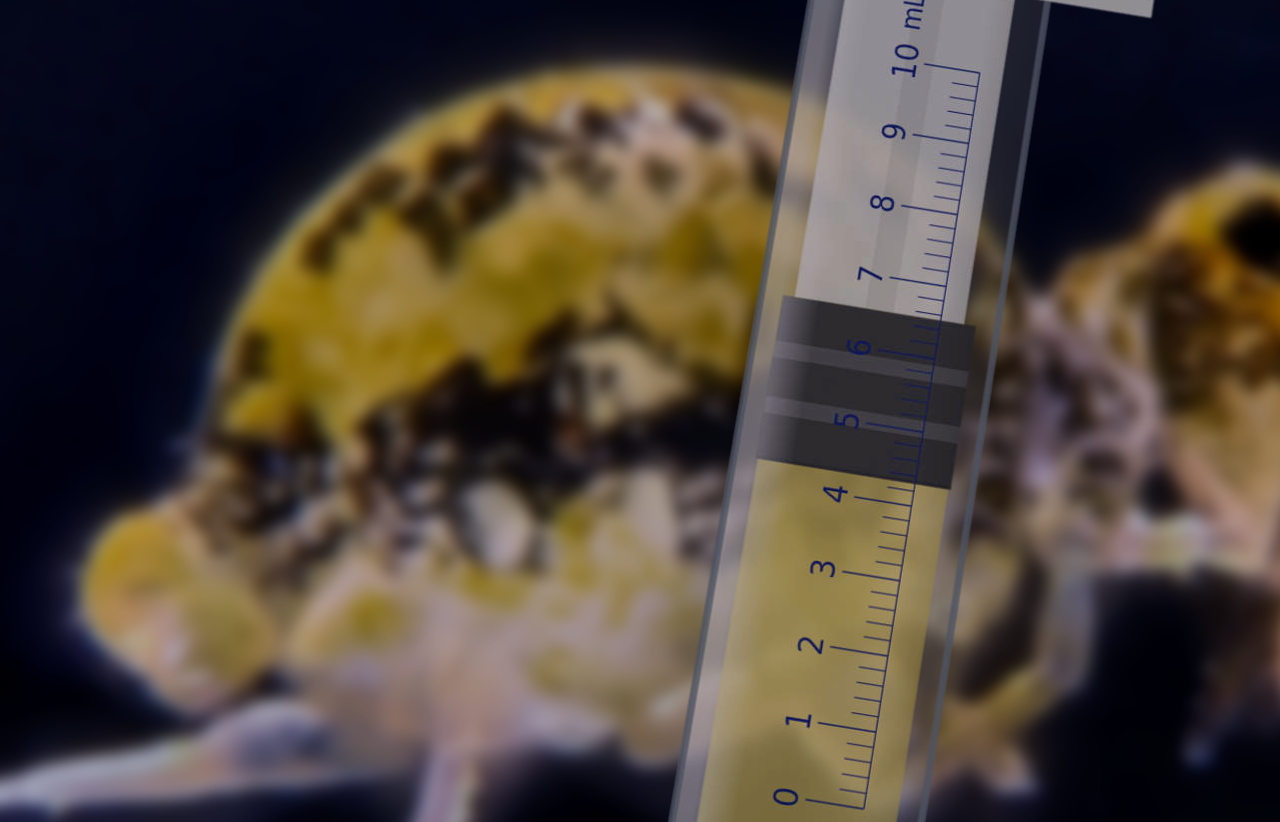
4.3 mL
